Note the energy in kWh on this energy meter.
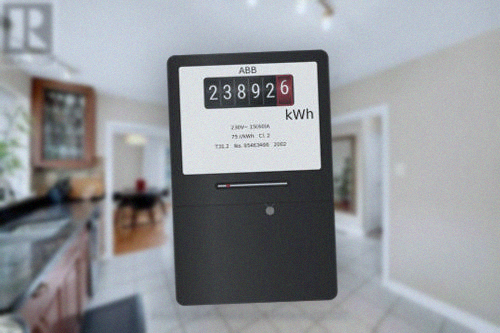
23892.6 kWh
